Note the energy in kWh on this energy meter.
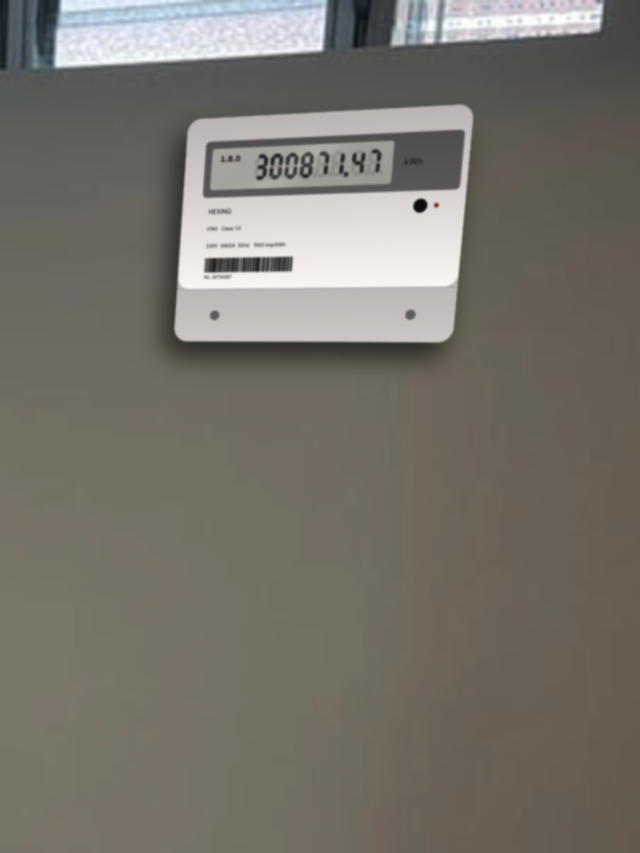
300871.47 kWh
